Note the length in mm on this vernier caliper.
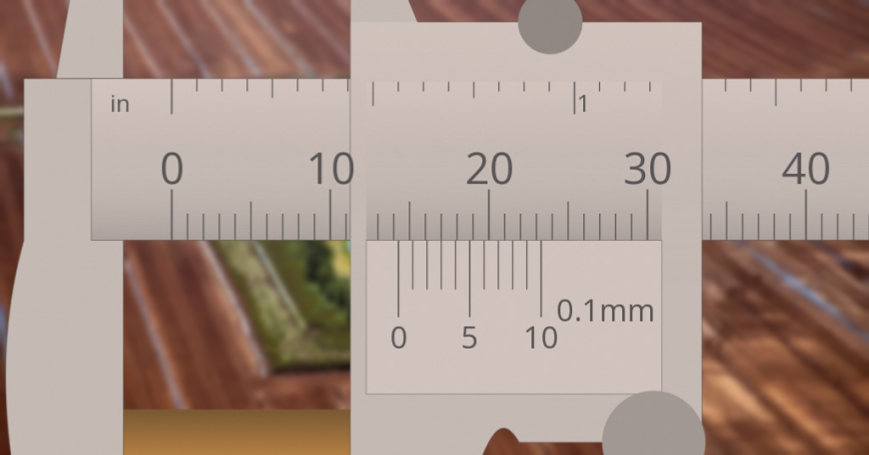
14.3 mm
